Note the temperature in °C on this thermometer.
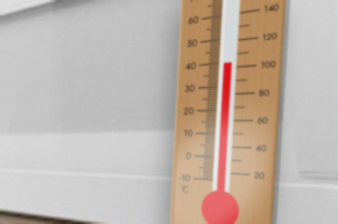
40 °C
